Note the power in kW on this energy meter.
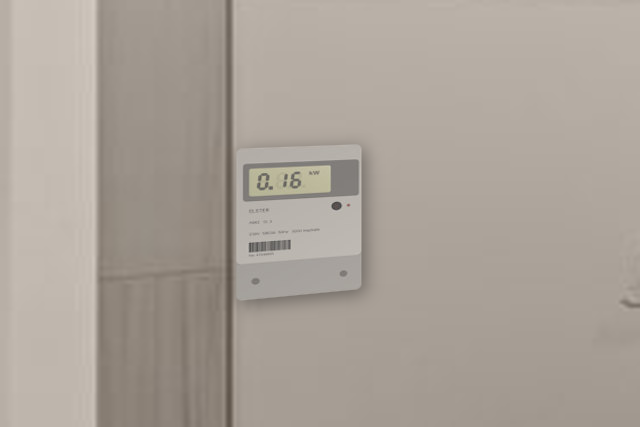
0.16 kW
